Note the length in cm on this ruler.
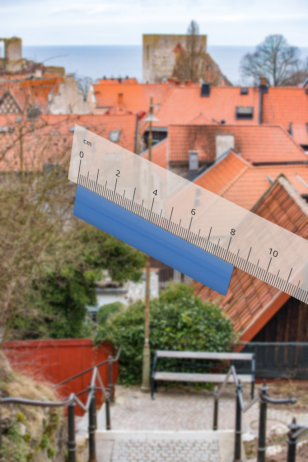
8.5 cm
